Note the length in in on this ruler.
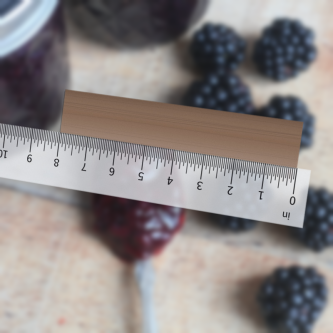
8 in
